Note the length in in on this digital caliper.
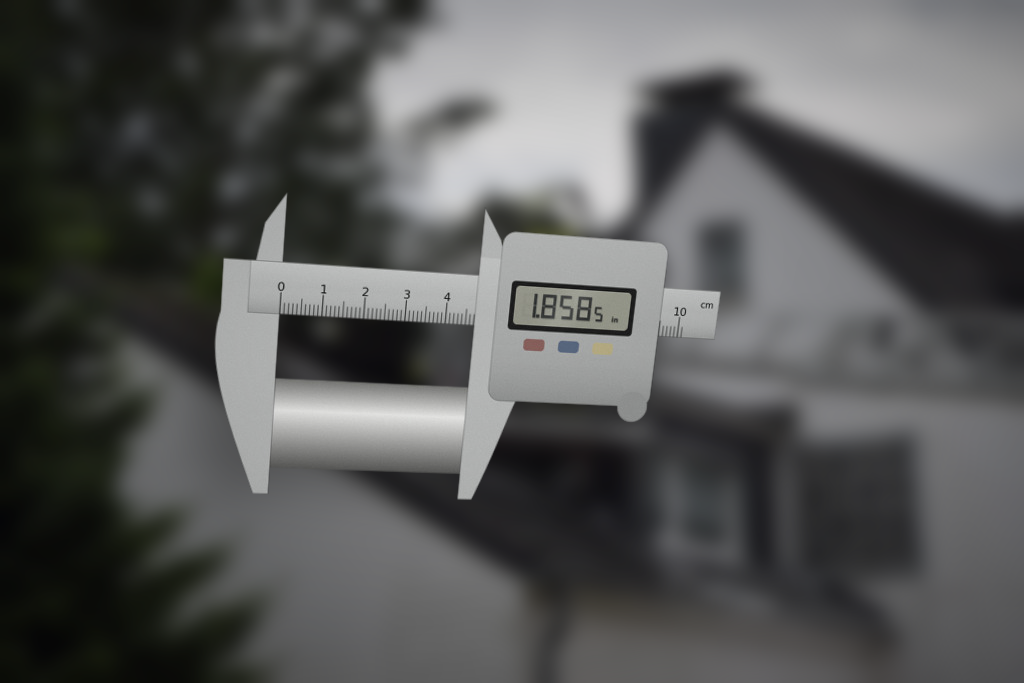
1.8585 in
